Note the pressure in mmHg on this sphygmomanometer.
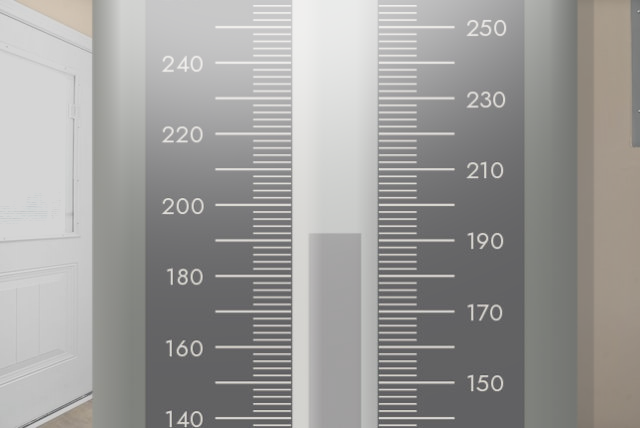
192 mmHg
